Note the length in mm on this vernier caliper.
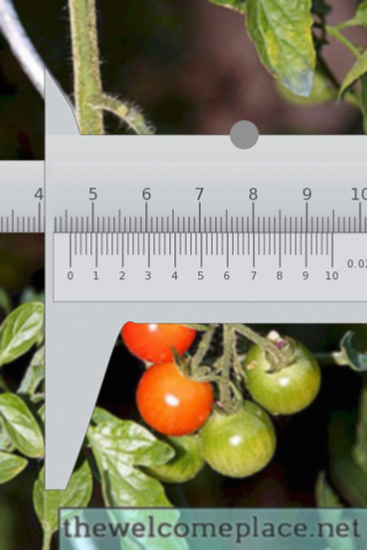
45.8 mm
